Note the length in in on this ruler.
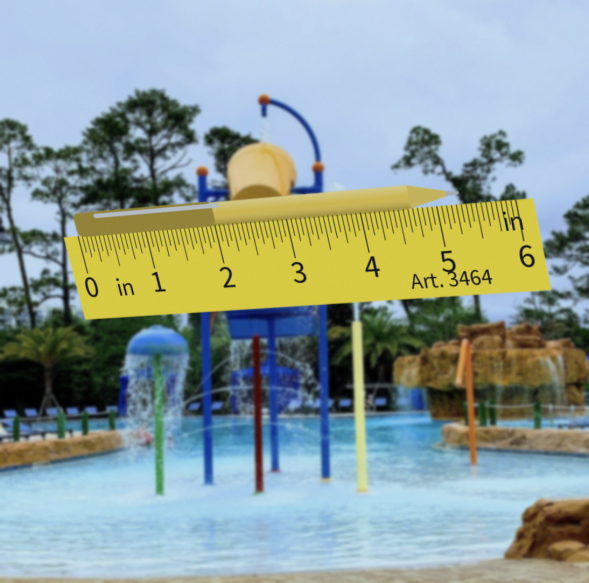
5.3125 in
